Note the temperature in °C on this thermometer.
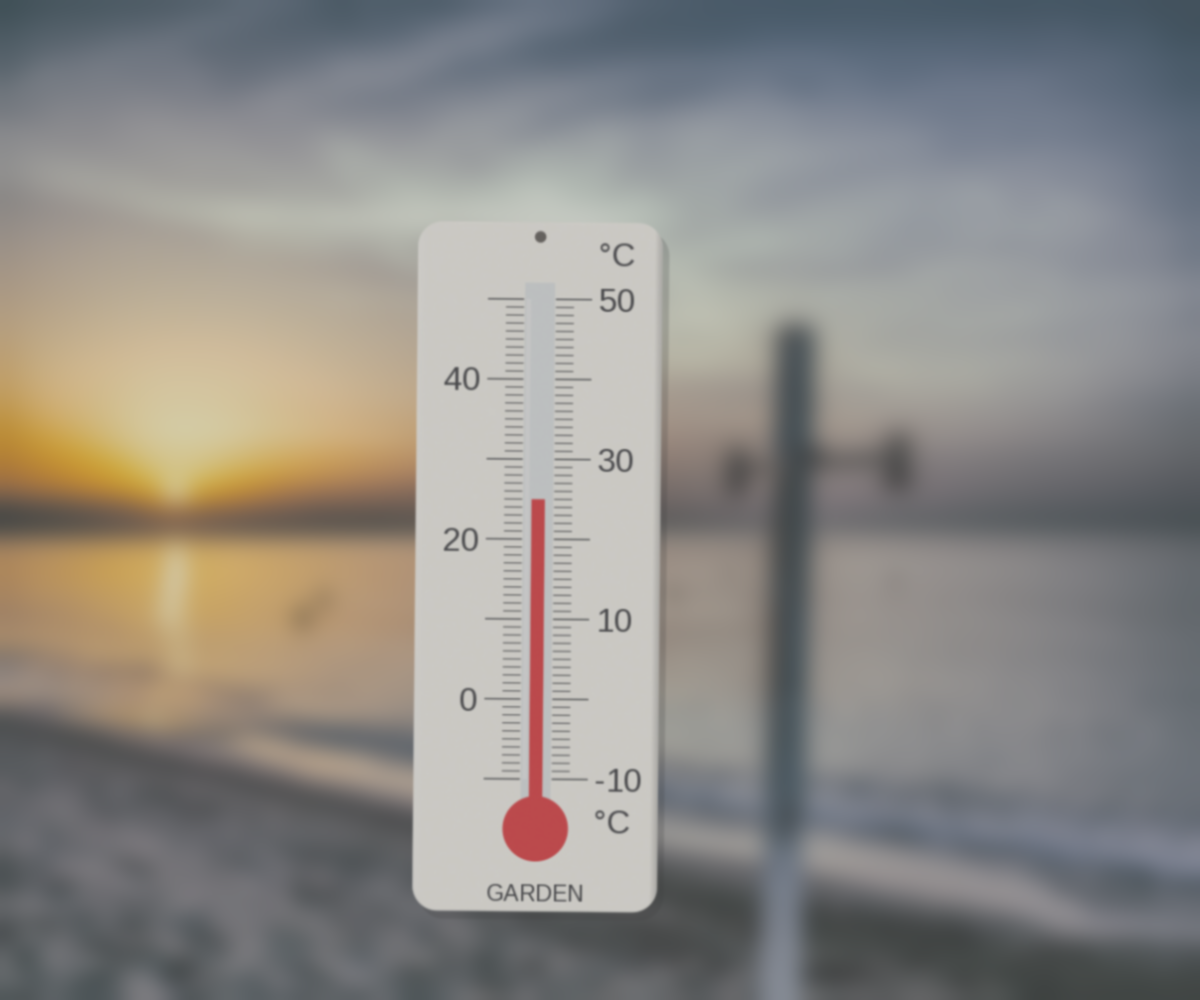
25 °C
